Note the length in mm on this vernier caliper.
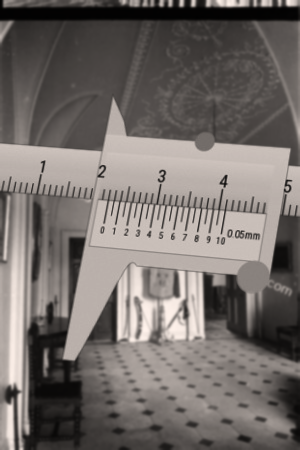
22.0 mm
